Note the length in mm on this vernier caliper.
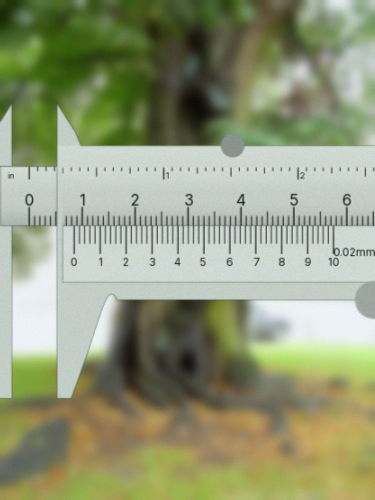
8.5 mm
